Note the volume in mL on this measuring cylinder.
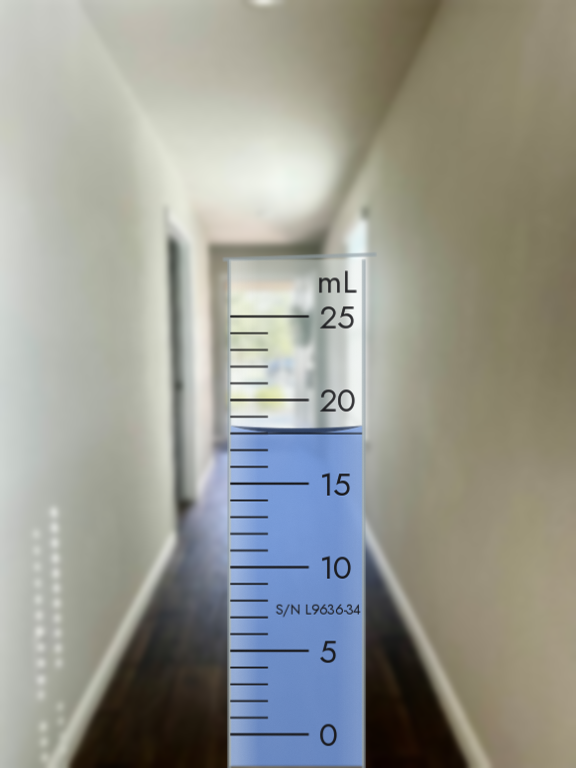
18 mL
